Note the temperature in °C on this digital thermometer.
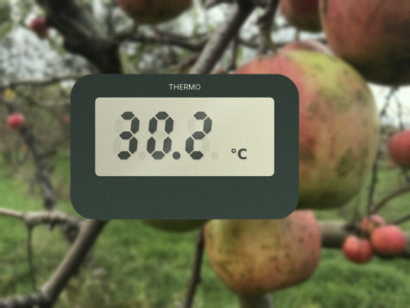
30.2 °C
